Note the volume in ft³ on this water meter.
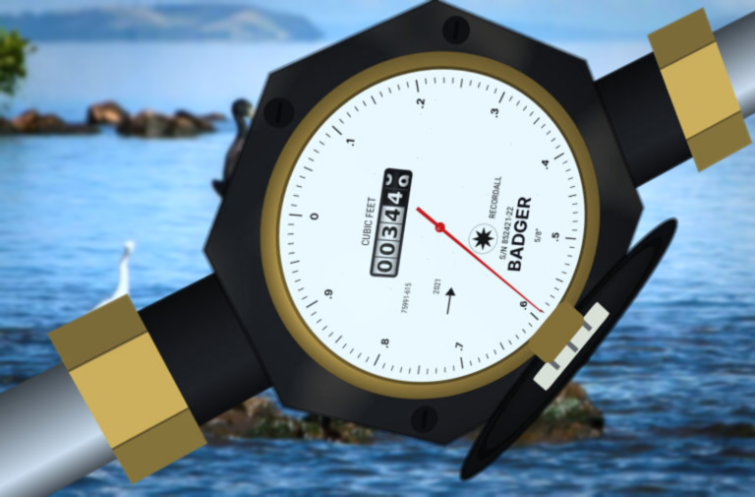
3448.59 ft³
